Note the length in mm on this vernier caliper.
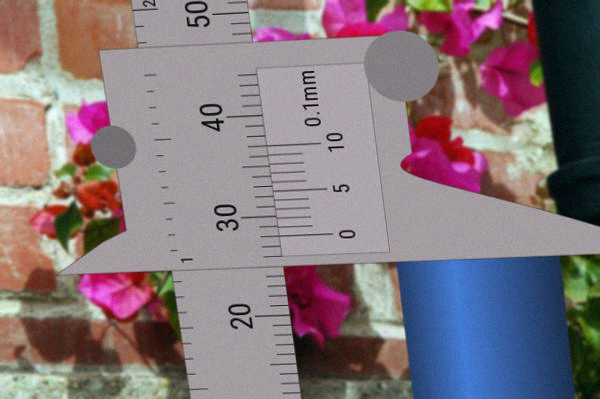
28.0 mm
